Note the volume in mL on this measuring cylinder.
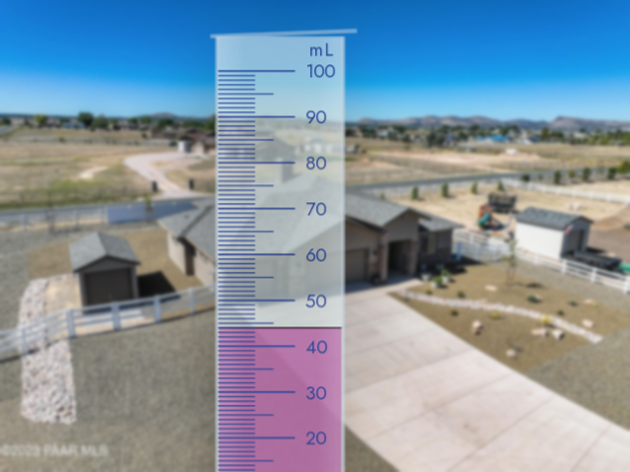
44 mL
